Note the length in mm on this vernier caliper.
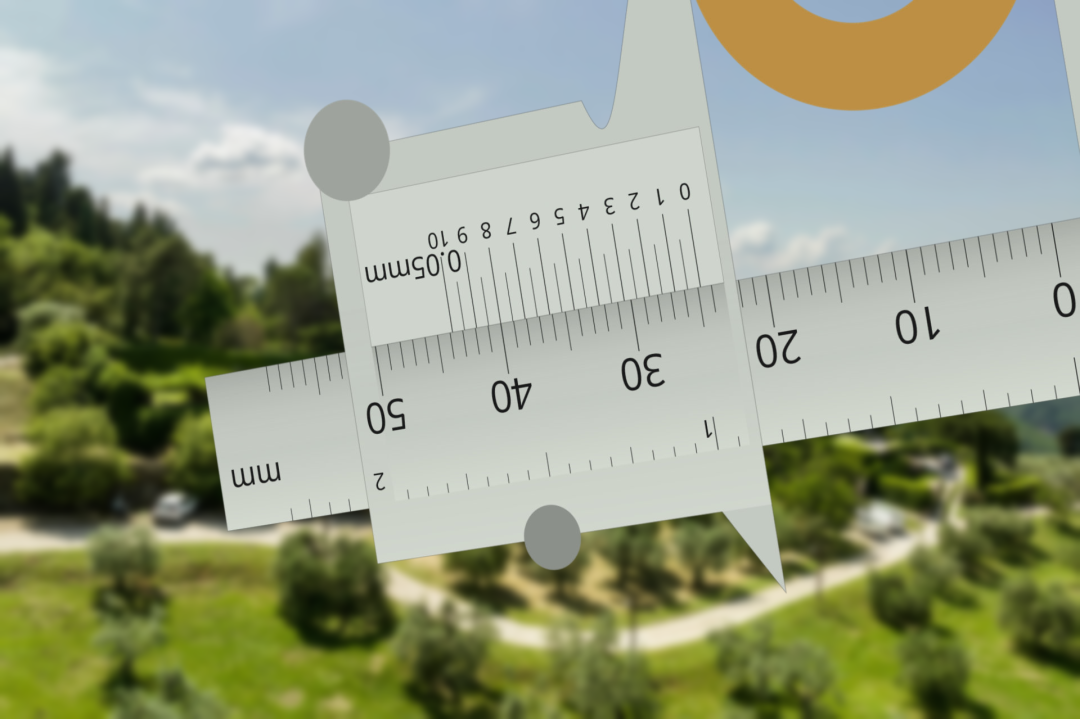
24.8 mm
